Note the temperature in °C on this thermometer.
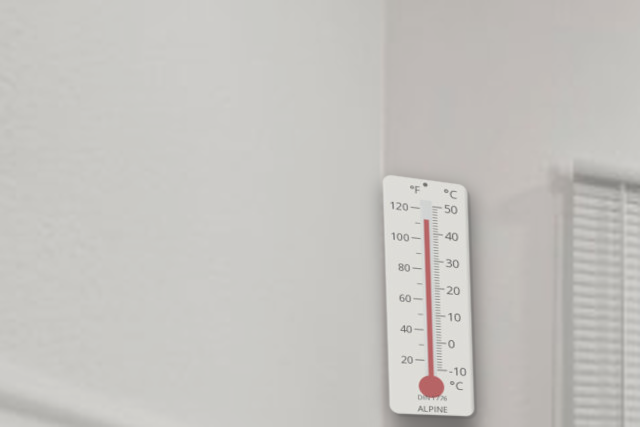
45 °C
